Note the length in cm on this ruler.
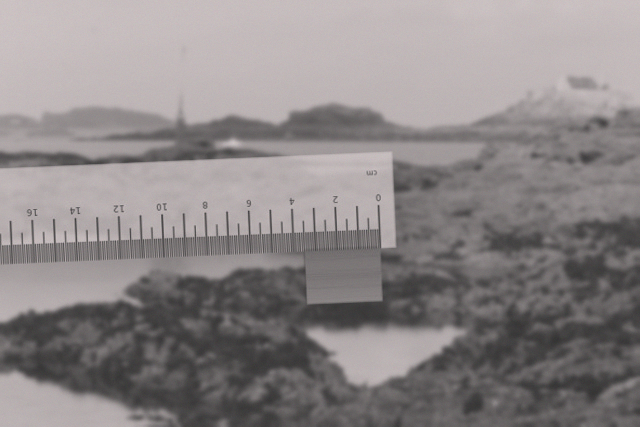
3.5 cm
